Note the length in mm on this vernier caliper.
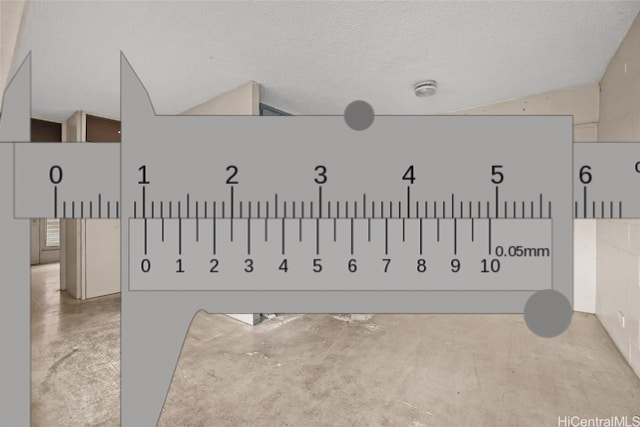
10.2 mm
